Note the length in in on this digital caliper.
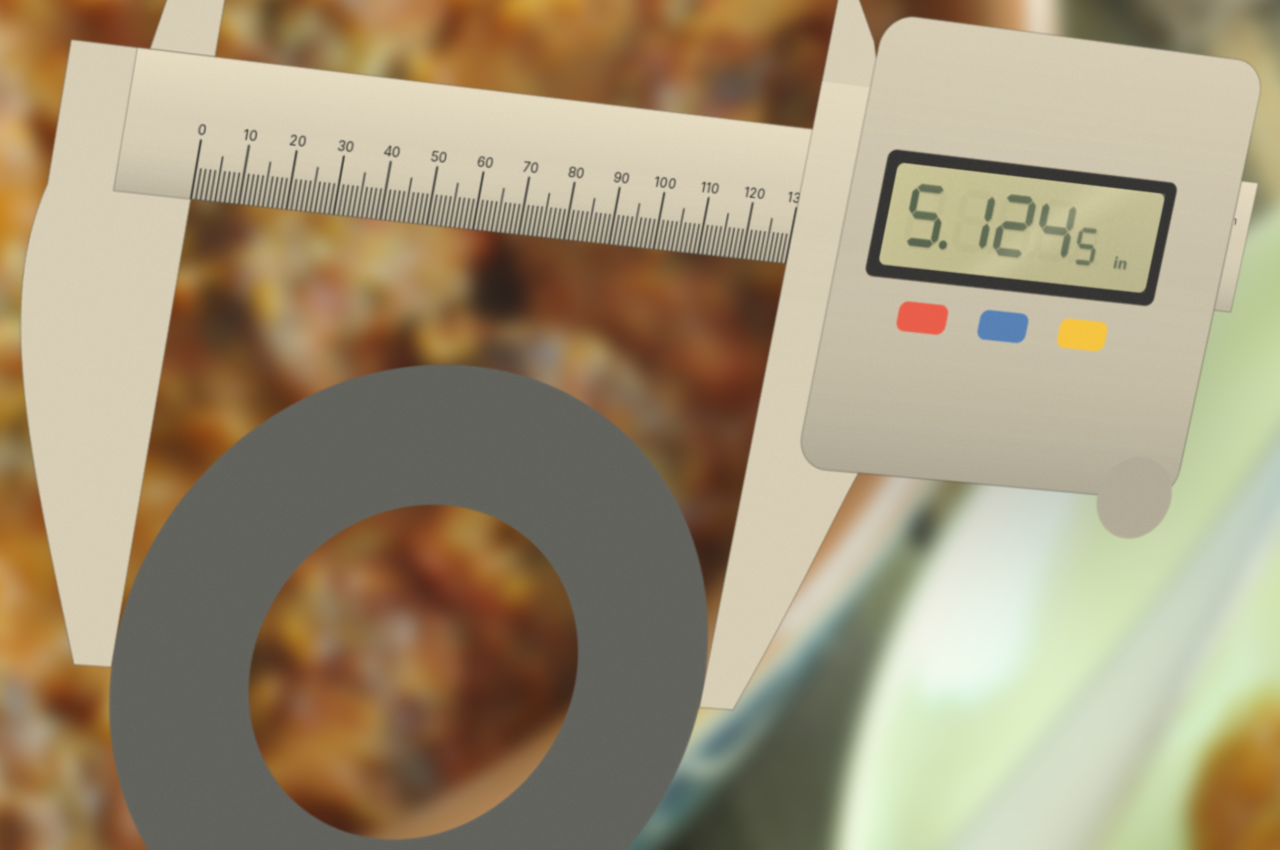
5.1245 in
